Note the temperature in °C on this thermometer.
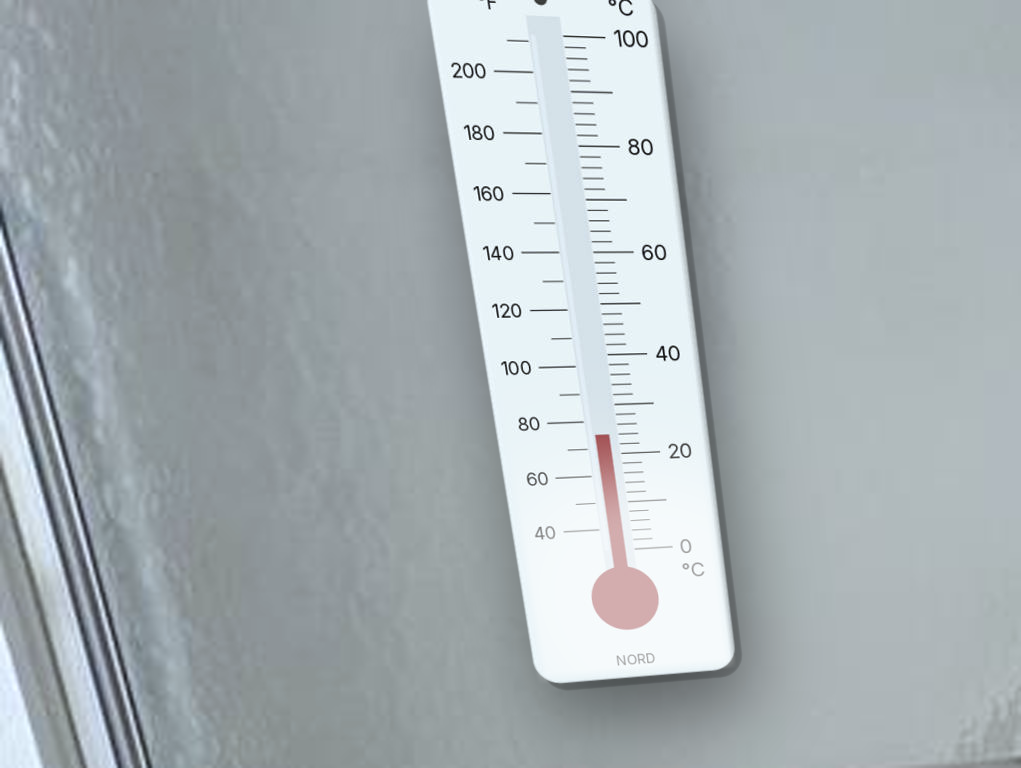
24 °C
